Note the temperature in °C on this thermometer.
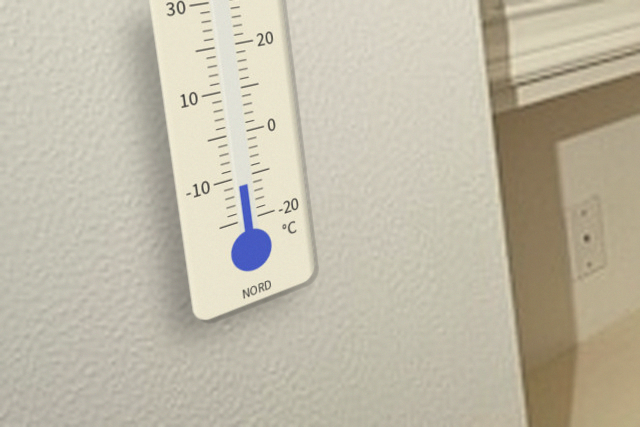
-12 °C
